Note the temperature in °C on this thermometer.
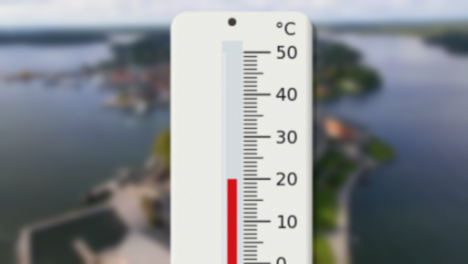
20 °C
